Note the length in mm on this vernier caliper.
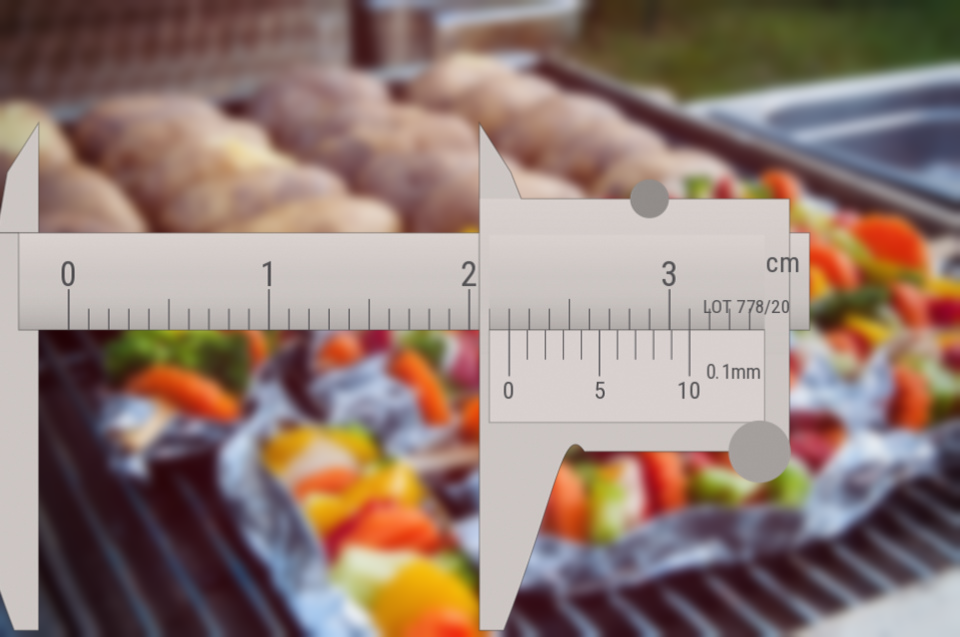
22.0 mm
